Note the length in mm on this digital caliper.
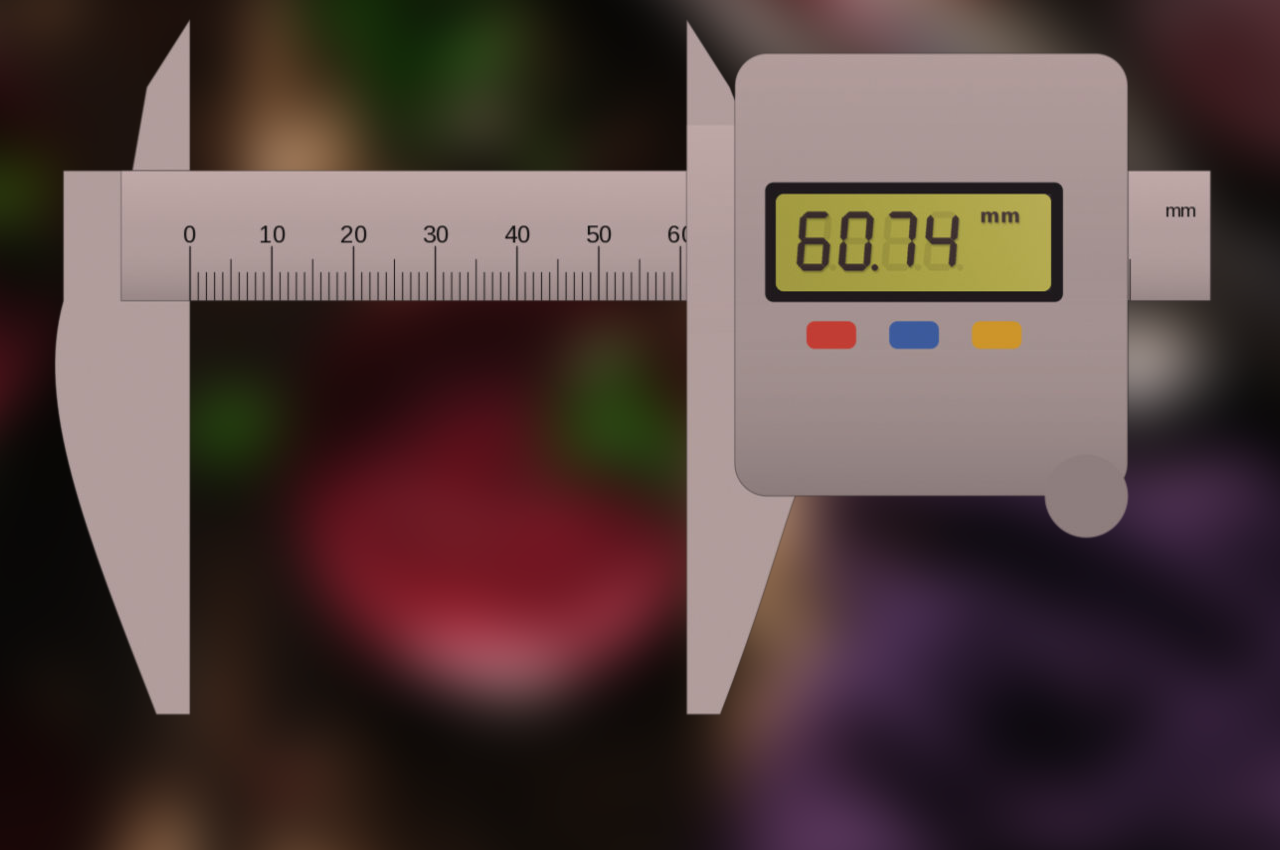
60.74 mm
